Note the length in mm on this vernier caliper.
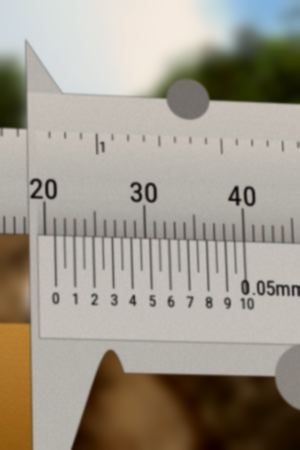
21.0 mm
